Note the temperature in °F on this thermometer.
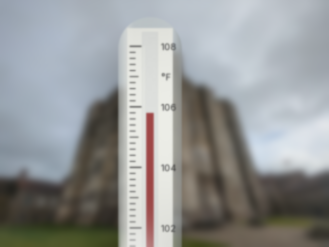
105.8 °F
